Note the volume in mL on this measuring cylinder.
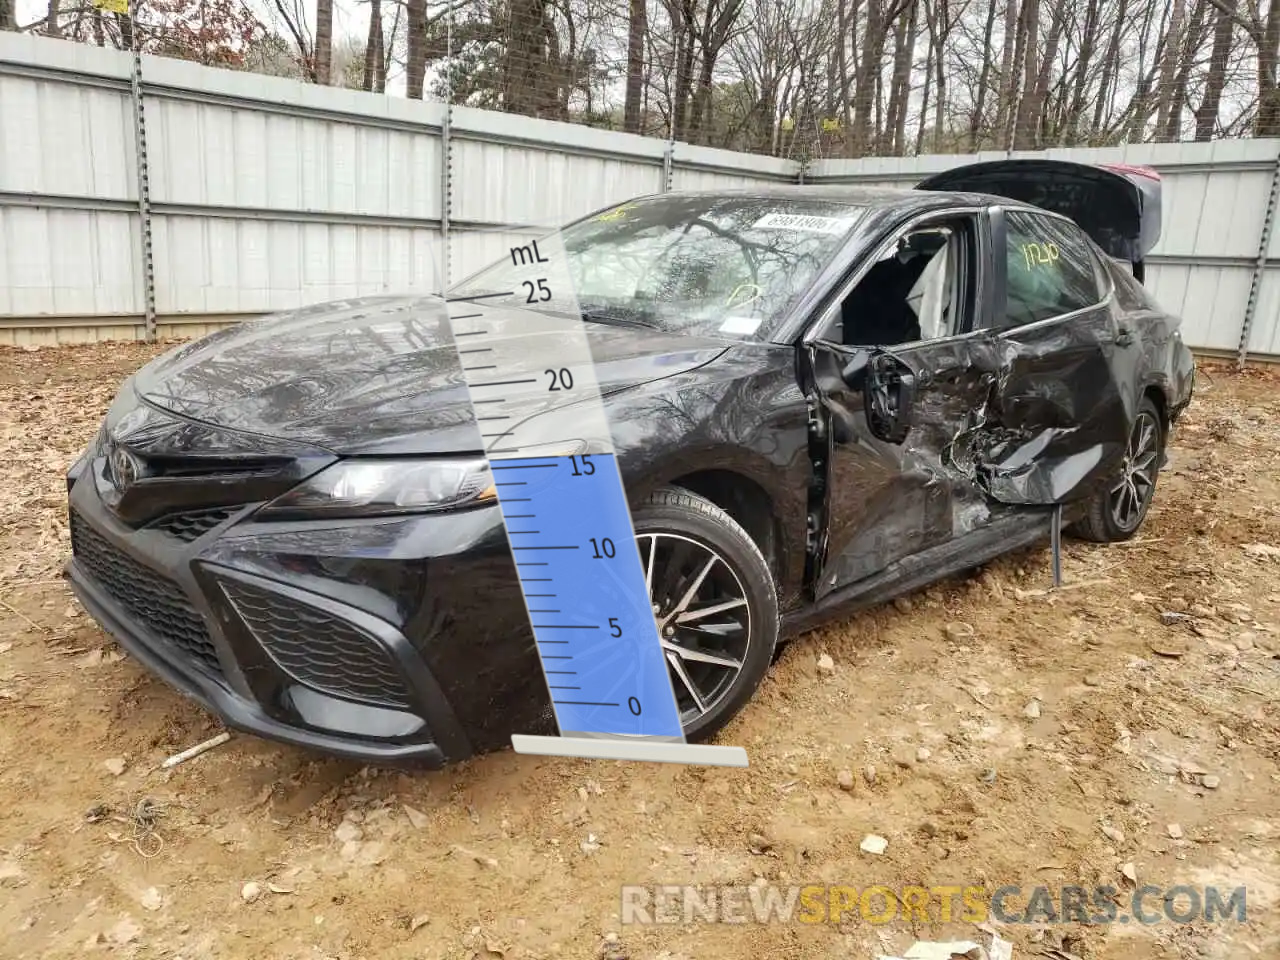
15.5 mL
